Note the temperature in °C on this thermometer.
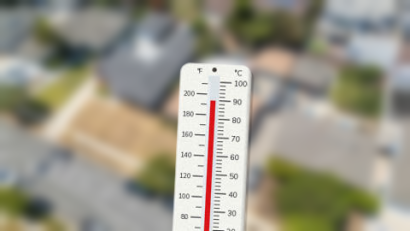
90 °C
